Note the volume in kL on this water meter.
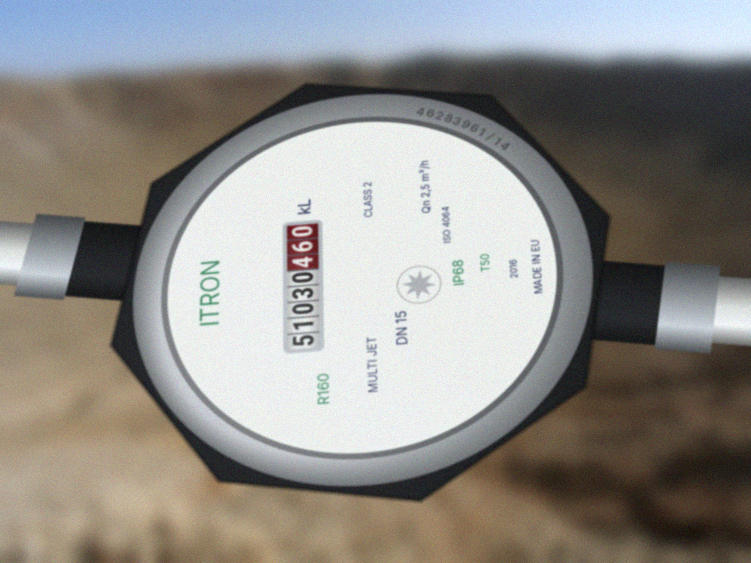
51030.460 kL
